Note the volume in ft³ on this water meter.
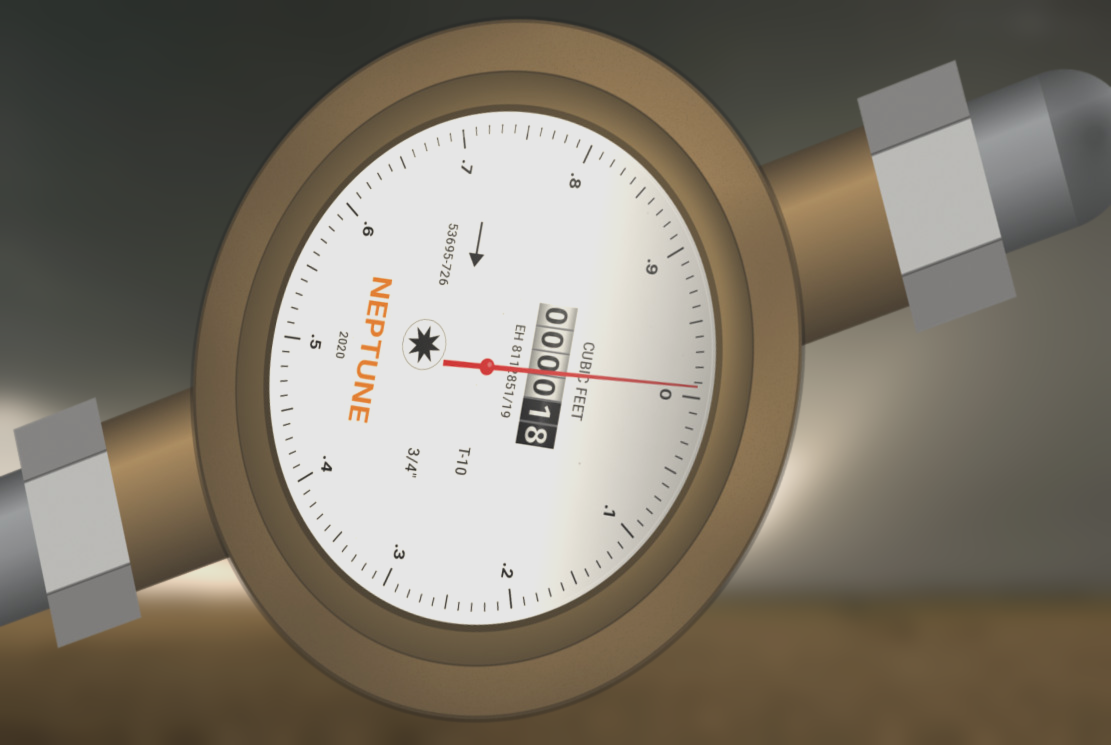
17.99 ft³
